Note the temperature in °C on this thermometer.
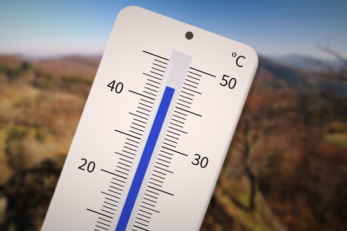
44 °C
